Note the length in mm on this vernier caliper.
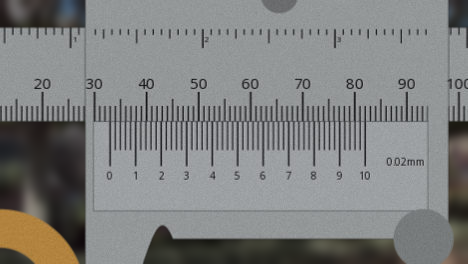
33.0 mm
